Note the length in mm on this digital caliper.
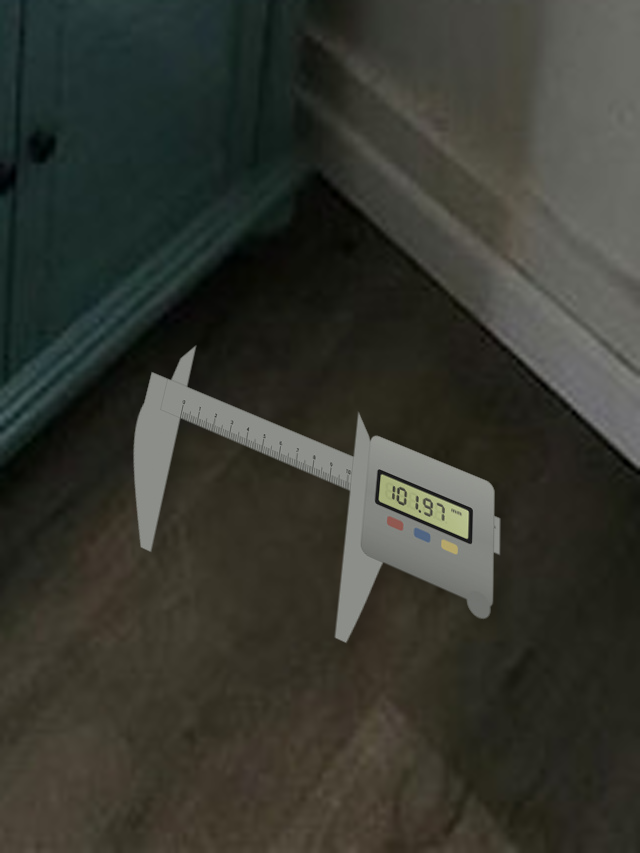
101.97 mm
